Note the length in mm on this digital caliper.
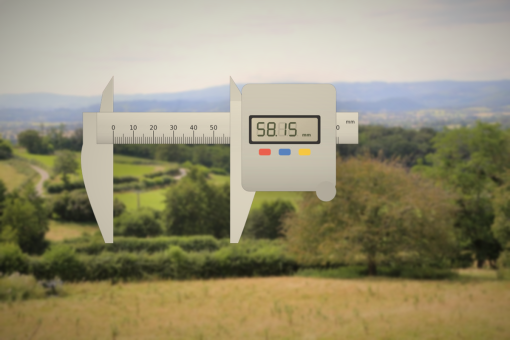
58.15 mm
